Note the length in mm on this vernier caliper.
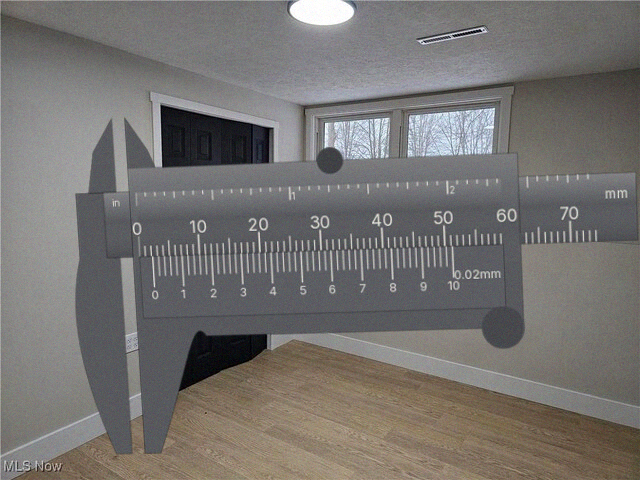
2.2 mm
